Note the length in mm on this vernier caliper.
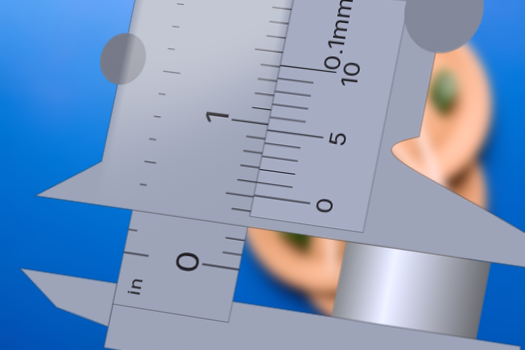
5.1 mm
